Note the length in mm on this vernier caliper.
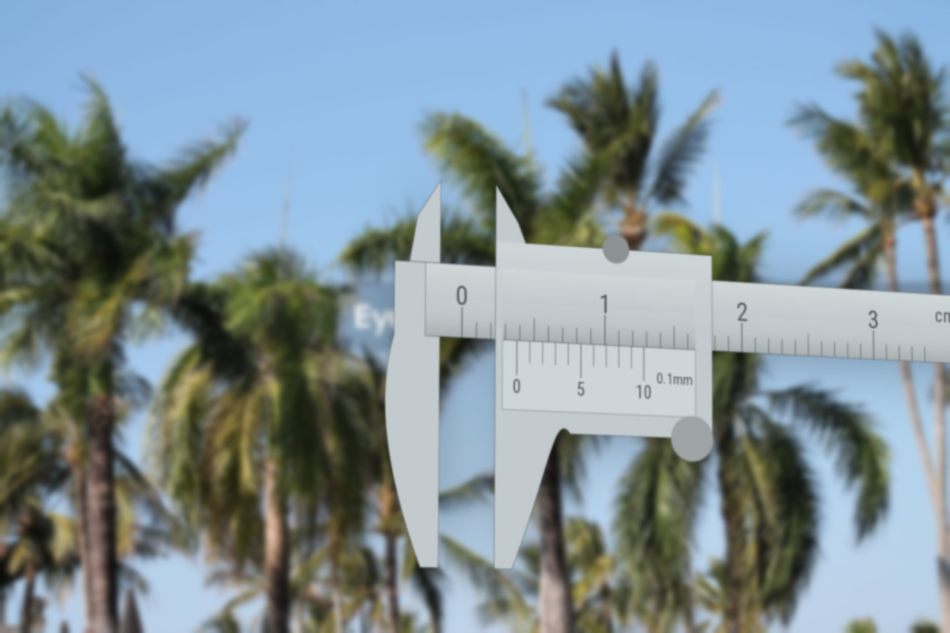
3.8 mm
